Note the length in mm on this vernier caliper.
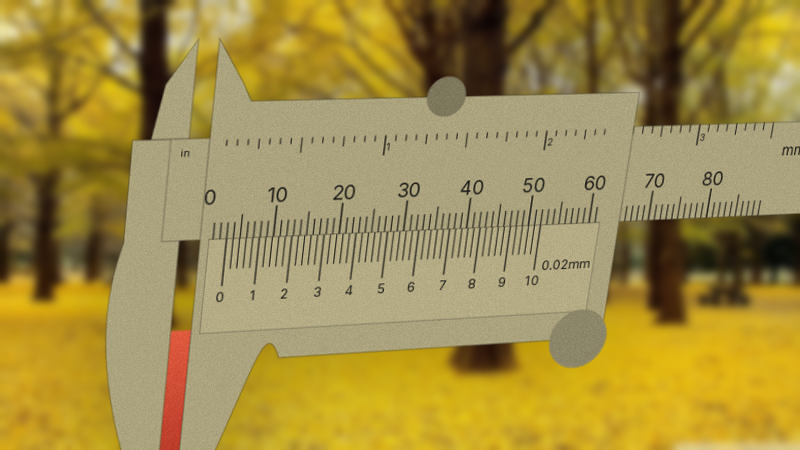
3.0 mm
